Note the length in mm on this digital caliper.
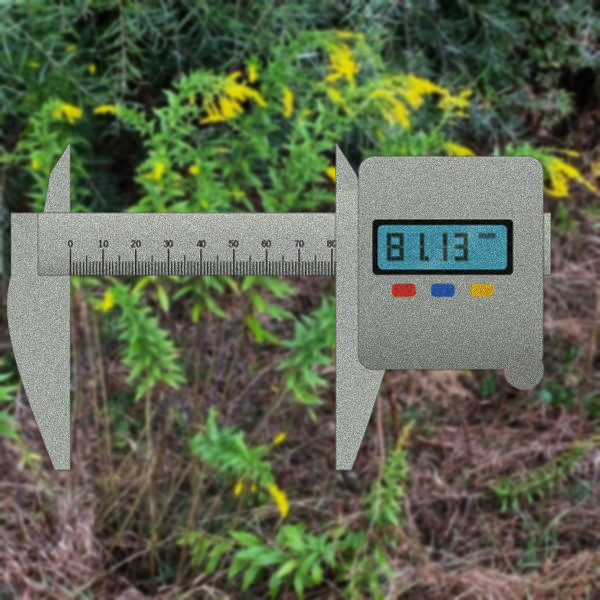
81.13 mm
